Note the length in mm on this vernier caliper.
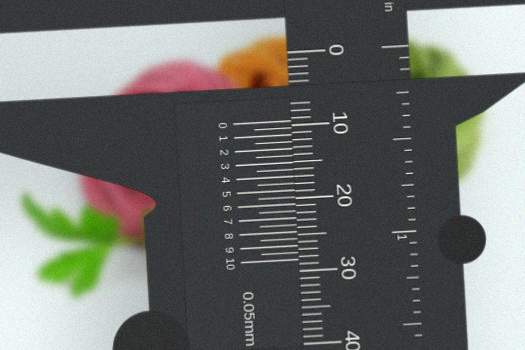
9.4 mm
